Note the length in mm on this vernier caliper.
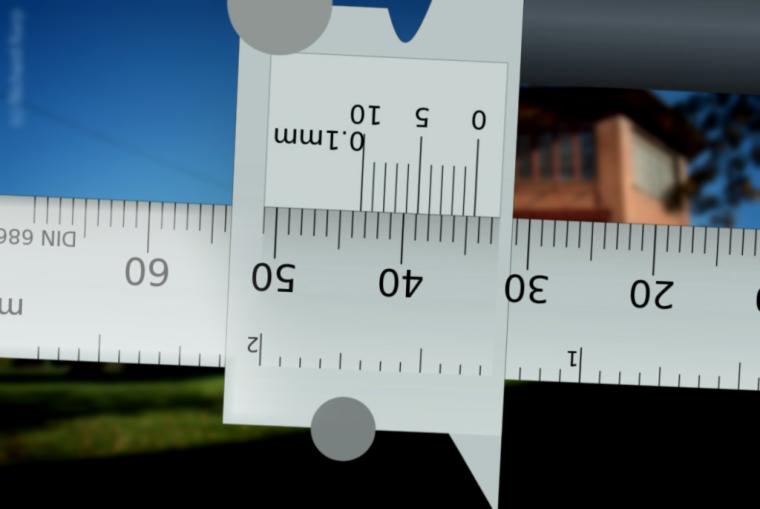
34.4 mm
